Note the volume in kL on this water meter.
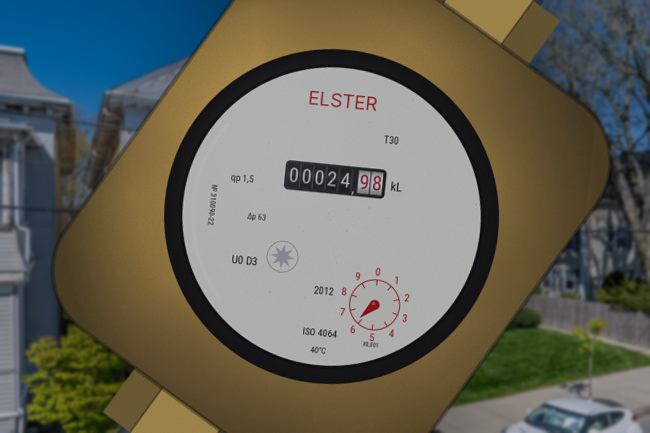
24.986 kL
